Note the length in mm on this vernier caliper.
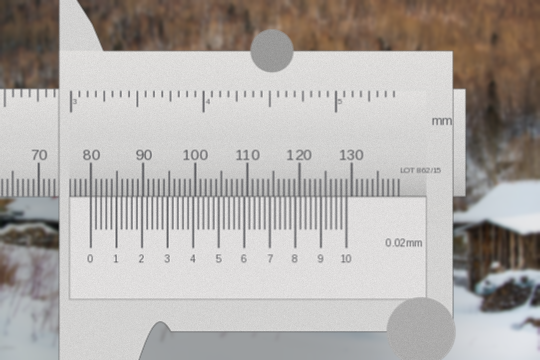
80.0 mm
